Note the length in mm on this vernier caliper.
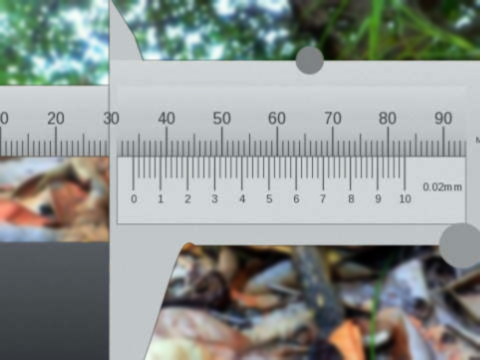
34.0 mm
